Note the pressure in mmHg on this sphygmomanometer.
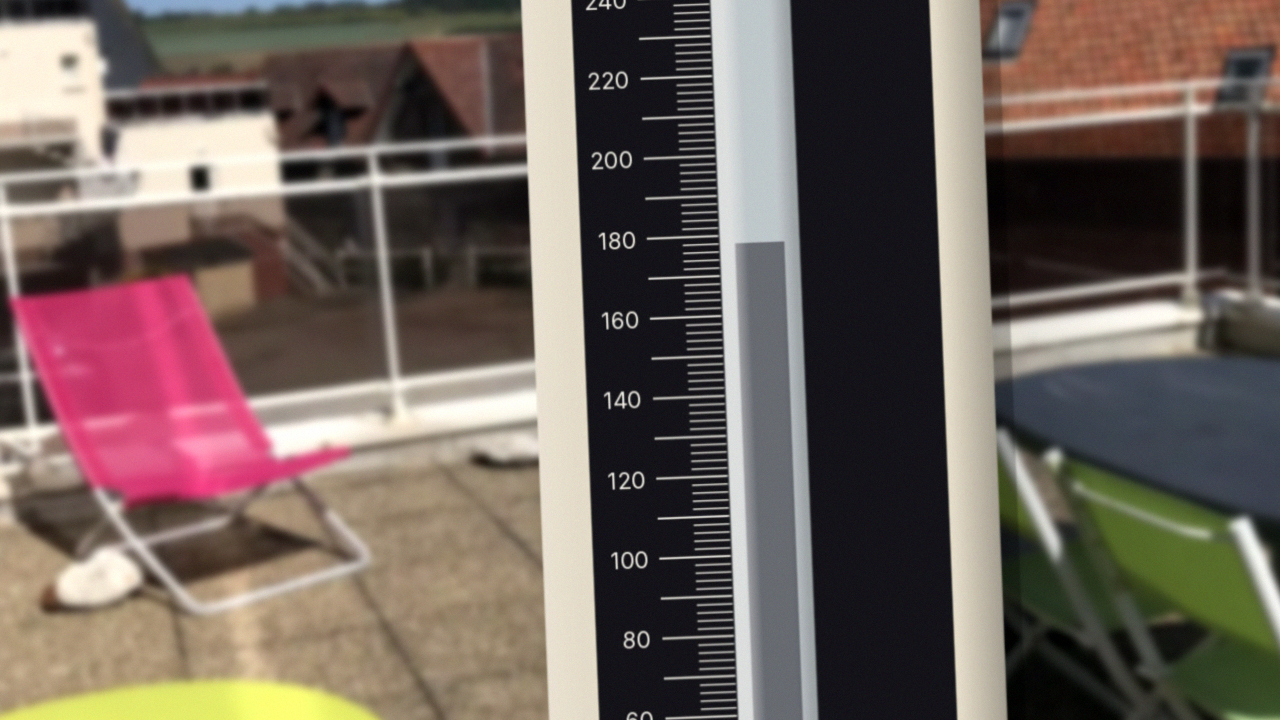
178 mmHg
